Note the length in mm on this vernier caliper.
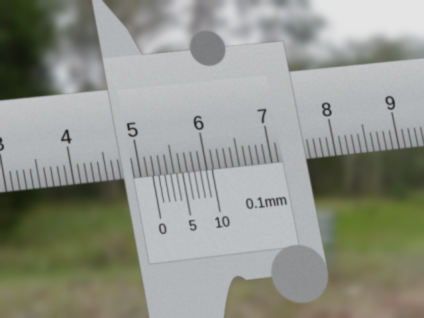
51.8 mm
